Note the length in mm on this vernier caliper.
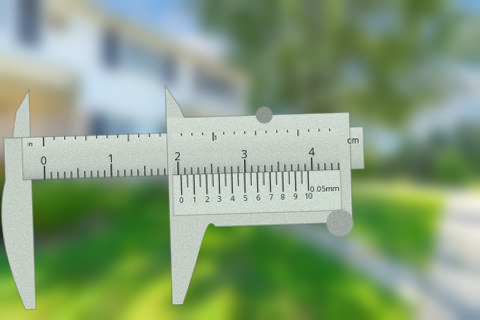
20.4 mm
